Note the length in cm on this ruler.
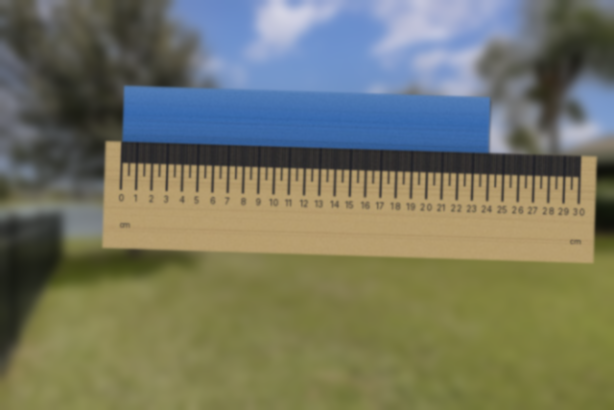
24 cm
